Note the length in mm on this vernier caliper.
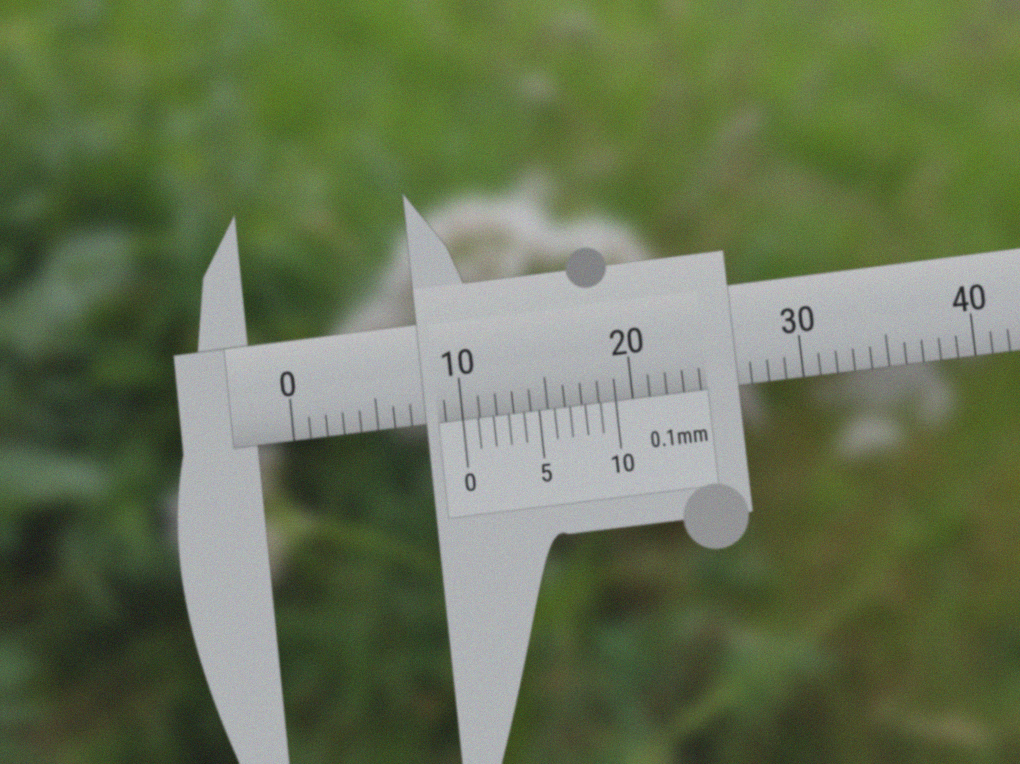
10.0 mm
